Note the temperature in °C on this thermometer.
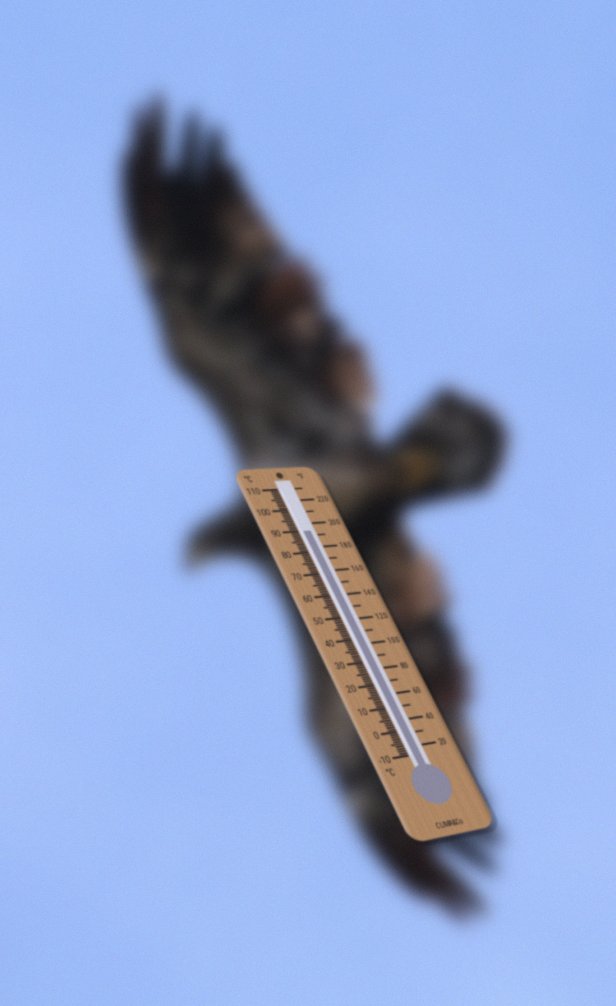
90 °C
